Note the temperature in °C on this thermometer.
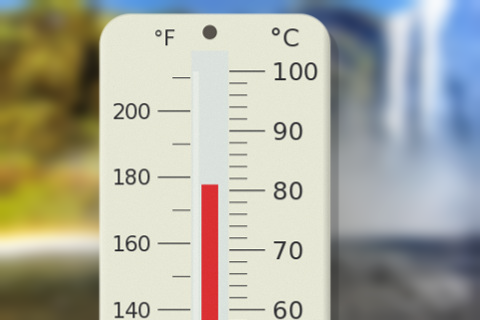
81 °C
